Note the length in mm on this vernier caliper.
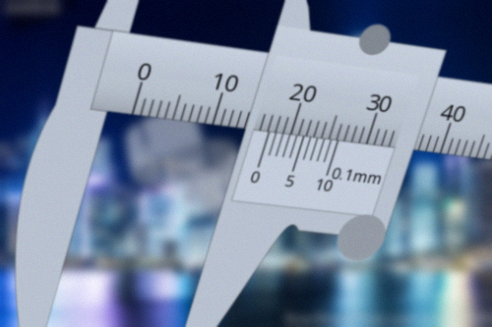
17.2 mm
